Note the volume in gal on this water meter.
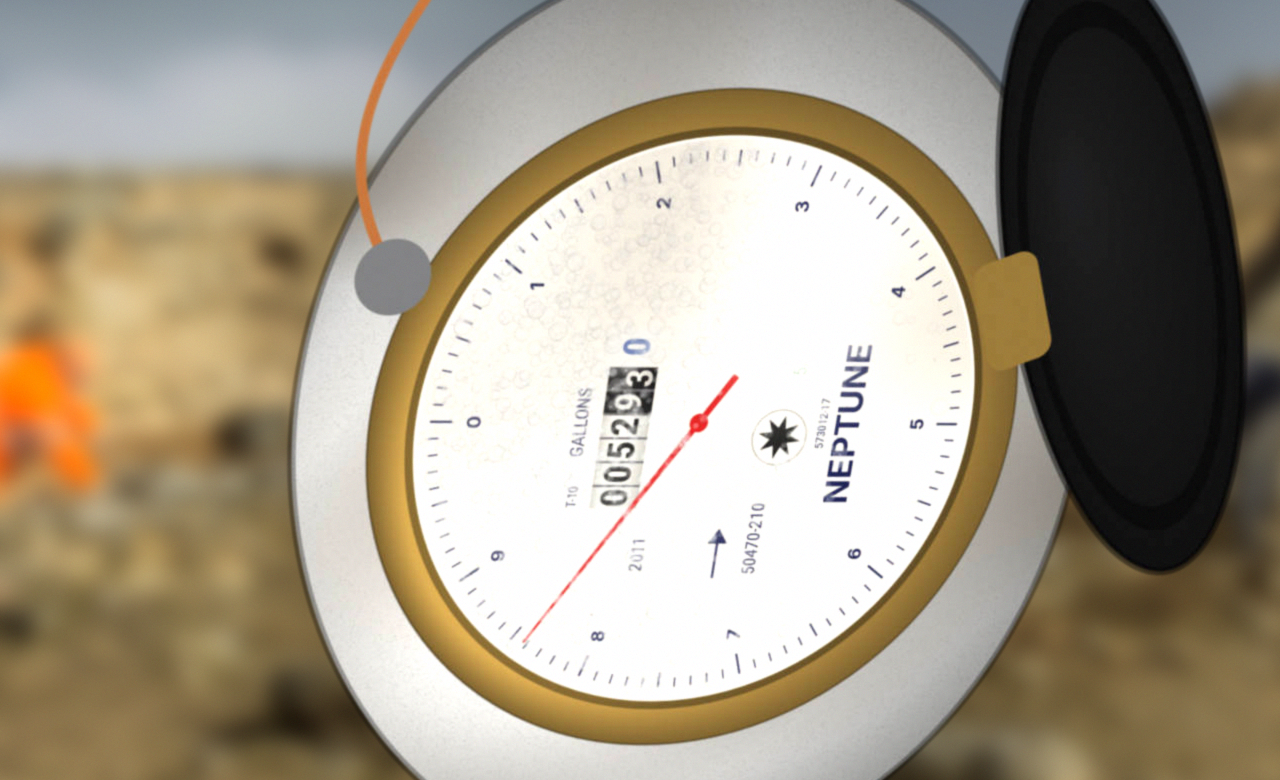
52928.4 gal
